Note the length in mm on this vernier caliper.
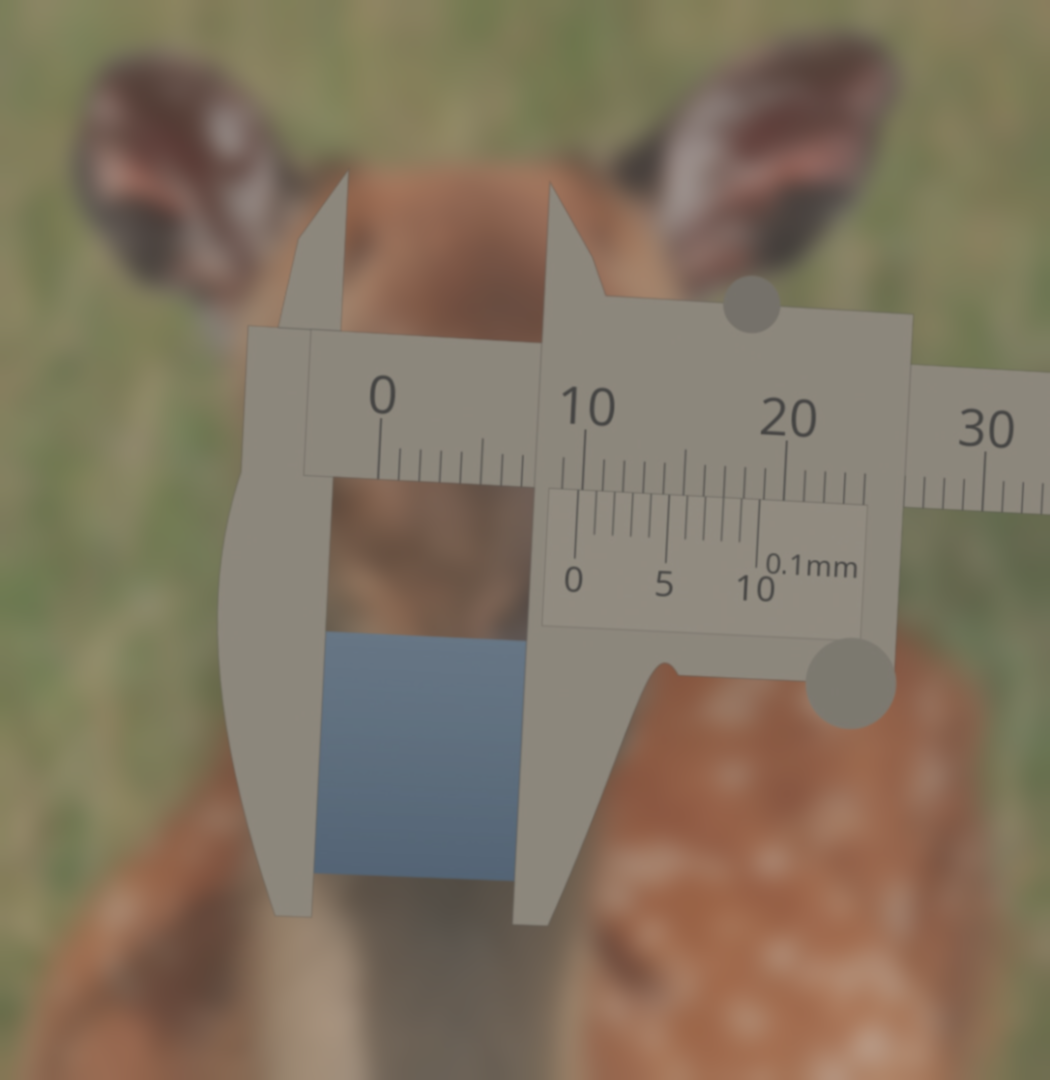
9.8 mm
